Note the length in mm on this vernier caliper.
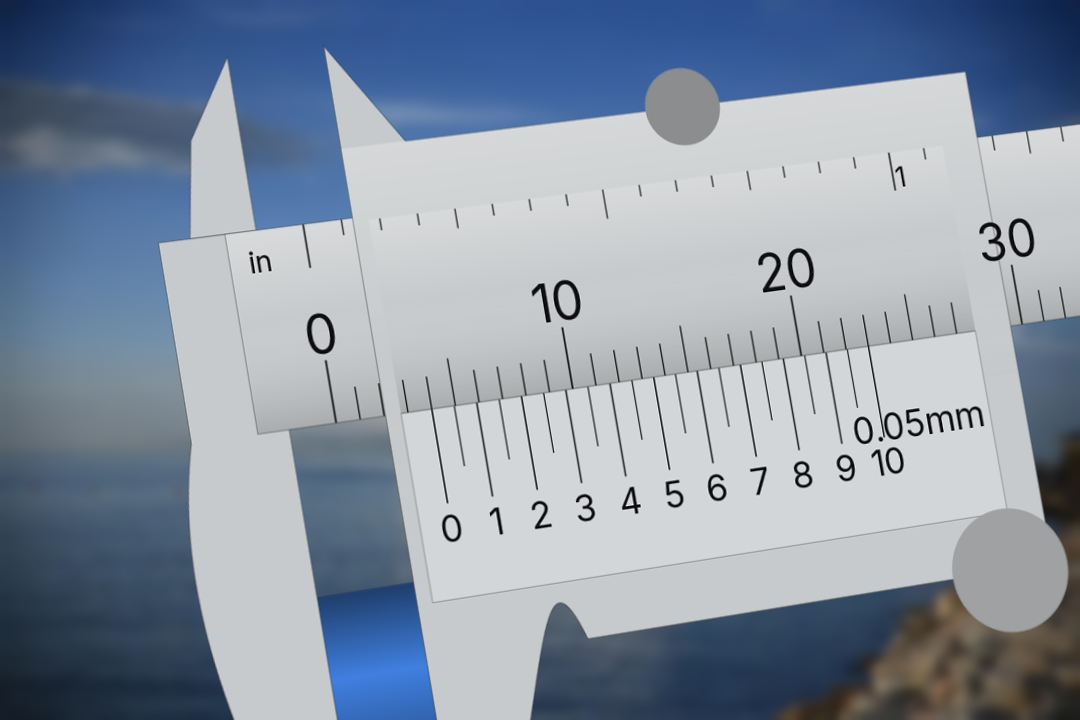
4.00 mm
